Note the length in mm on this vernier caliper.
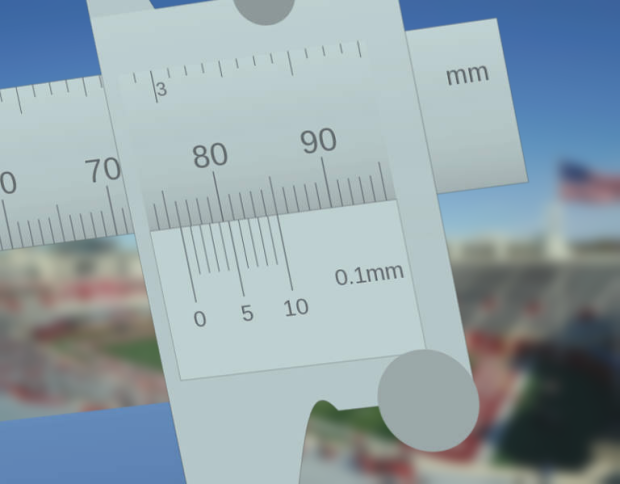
76.0 mm
